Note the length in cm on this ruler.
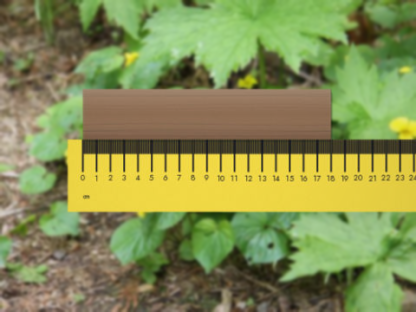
18 cm
